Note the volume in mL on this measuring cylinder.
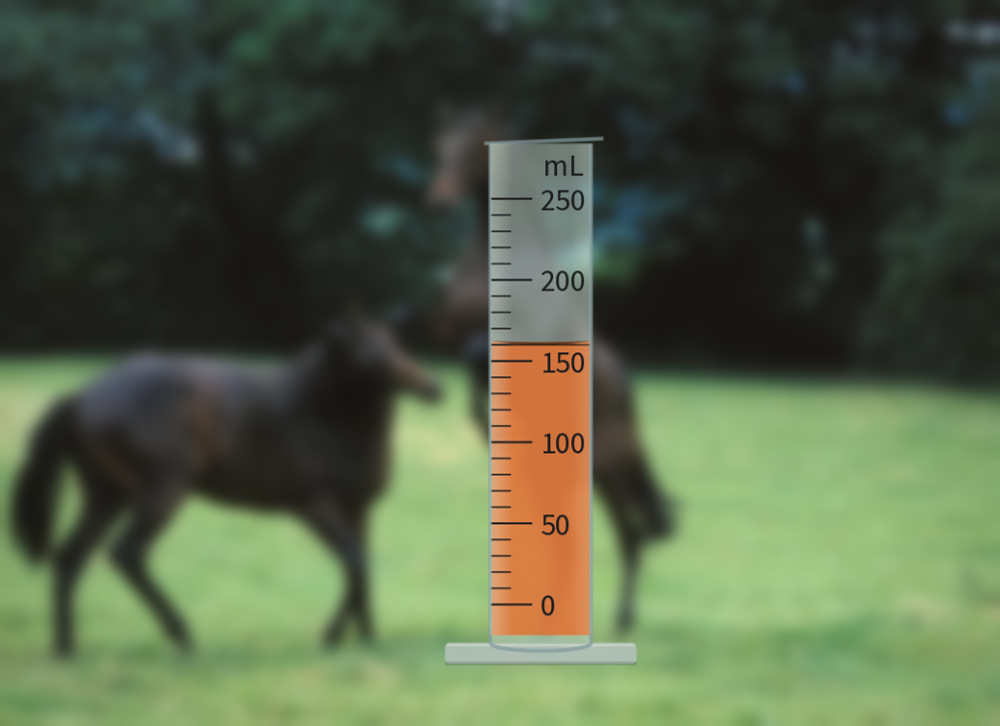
160 mL
